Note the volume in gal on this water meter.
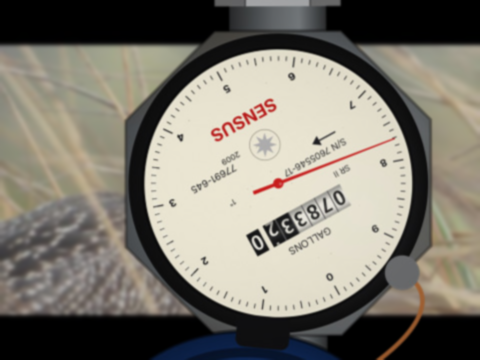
783317.7 gal
